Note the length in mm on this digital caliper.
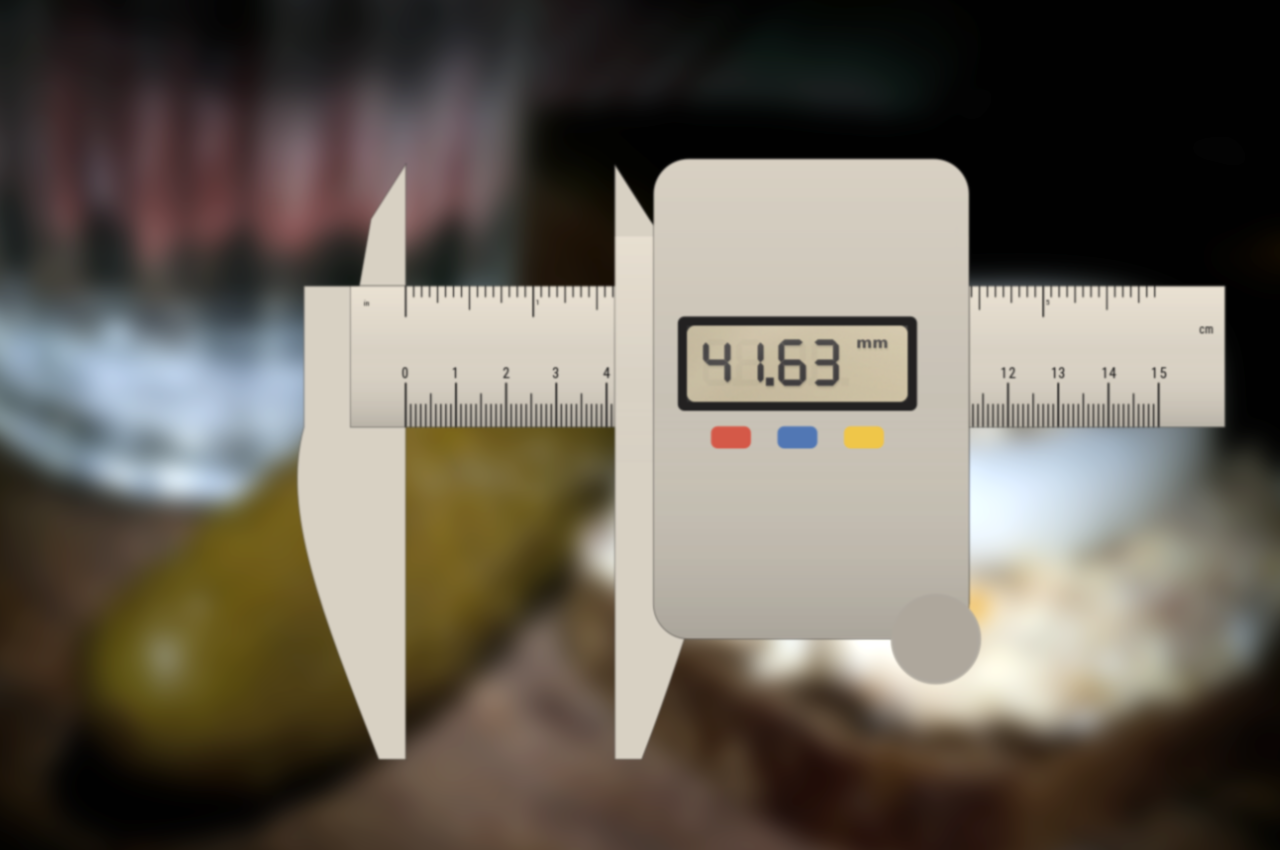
41.63 mm
